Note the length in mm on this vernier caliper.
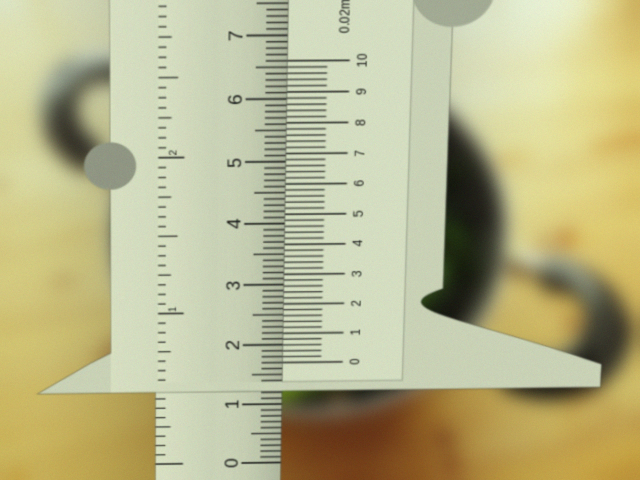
17.0 mm
